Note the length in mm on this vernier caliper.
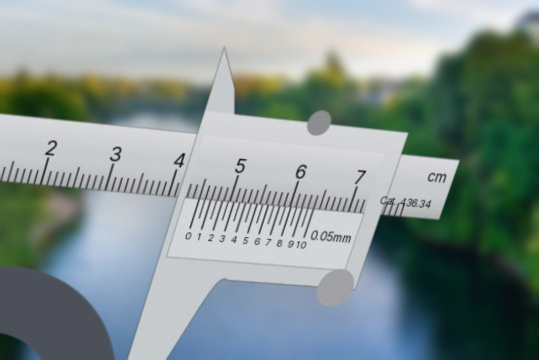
45.0 mm
